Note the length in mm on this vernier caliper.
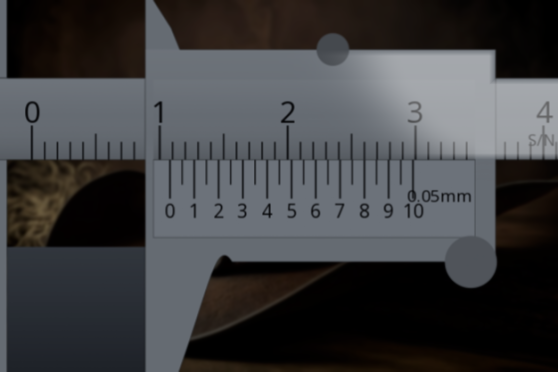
10.8 mm
